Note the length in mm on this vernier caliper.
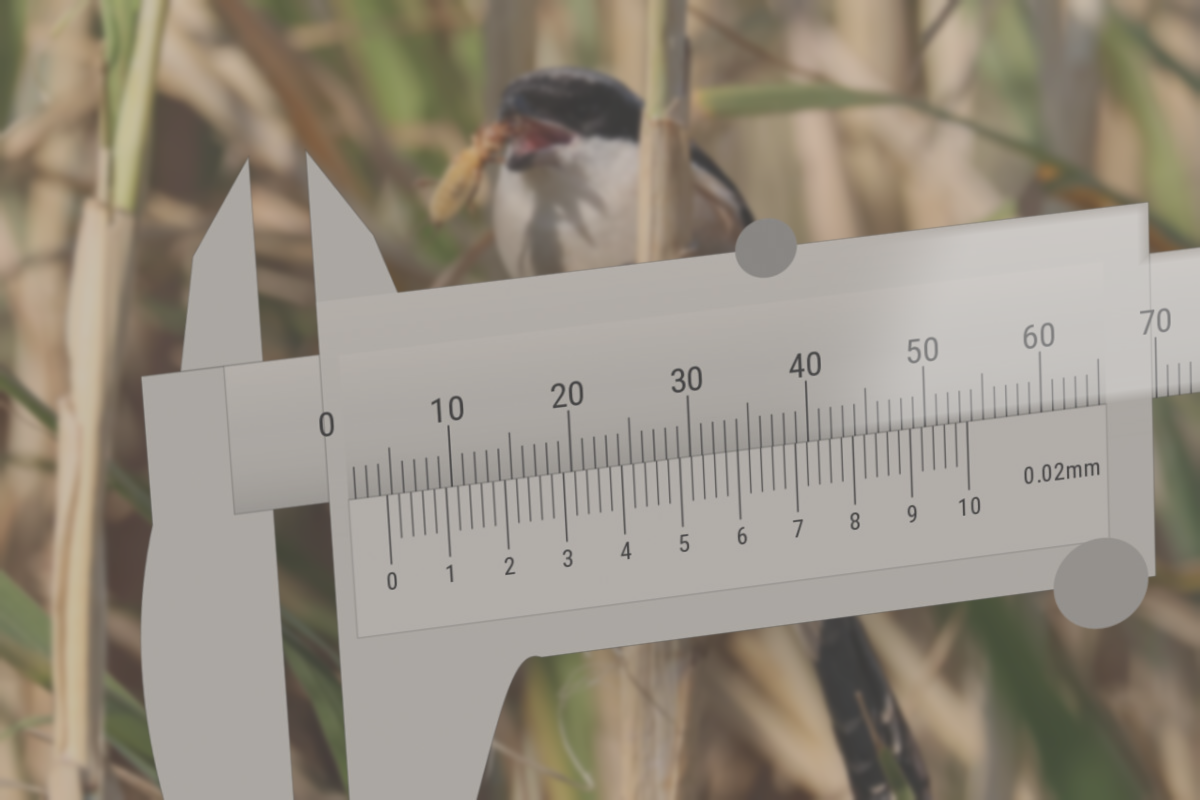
4.6 mm
